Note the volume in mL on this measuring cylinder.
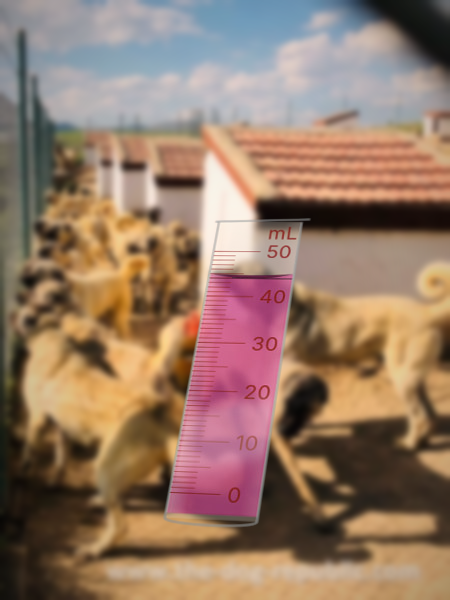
44 mL
